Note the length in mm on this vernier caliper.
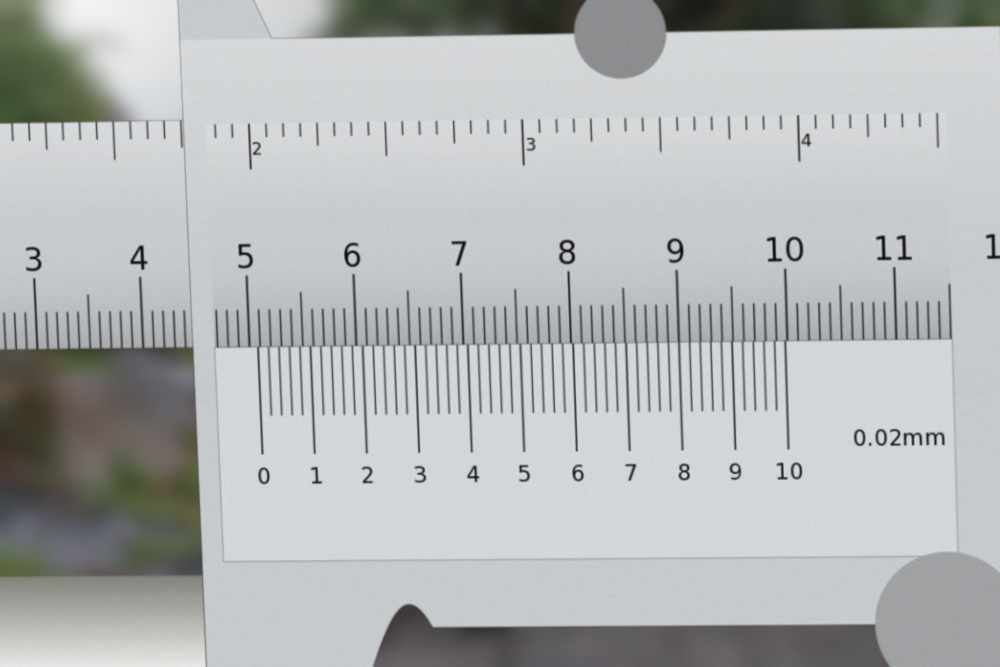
50.8 mm
